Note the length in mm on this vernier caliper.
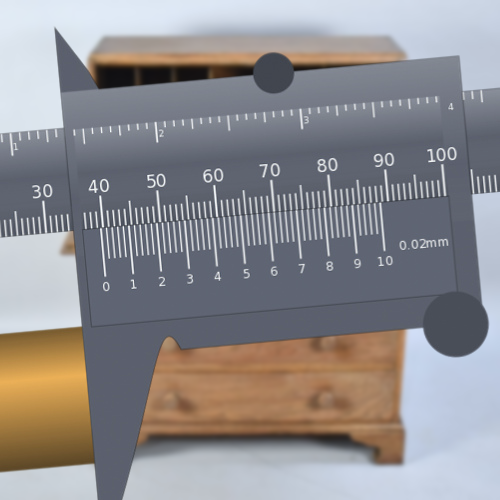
39.6 mm
